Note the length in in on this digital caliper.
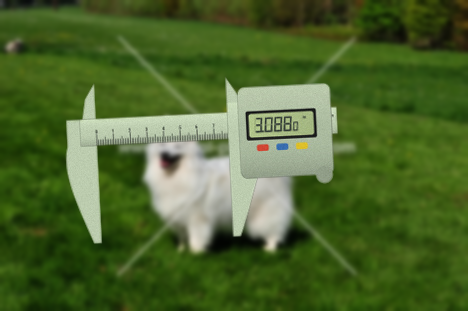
3.0880 in
